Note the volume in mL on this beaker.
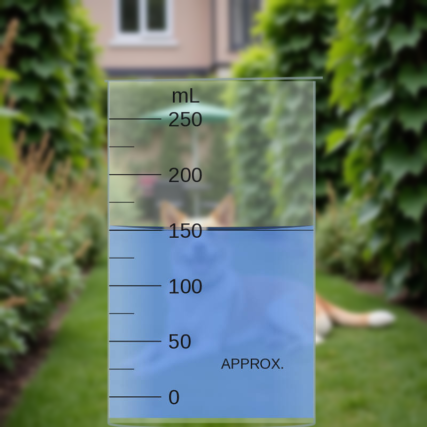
150 mL
